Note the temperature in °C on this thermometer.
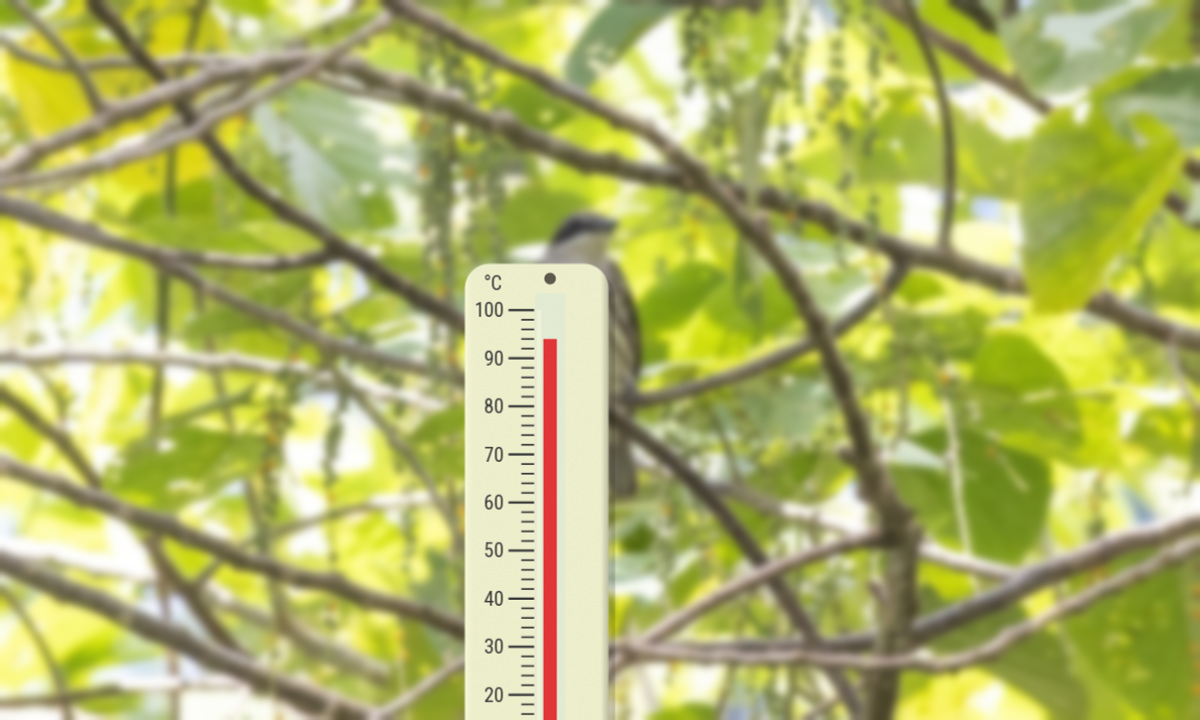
94 °C
